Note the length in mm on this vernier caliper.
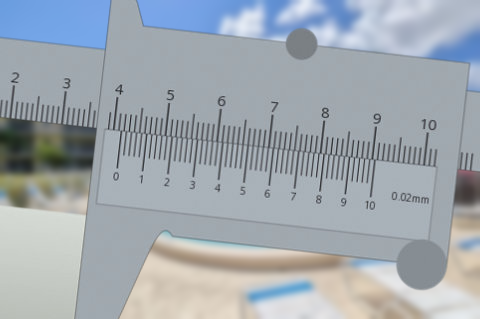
41.5 mm
